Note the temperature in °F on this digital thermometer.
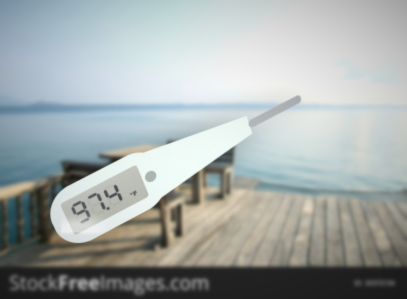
97.4 °F
